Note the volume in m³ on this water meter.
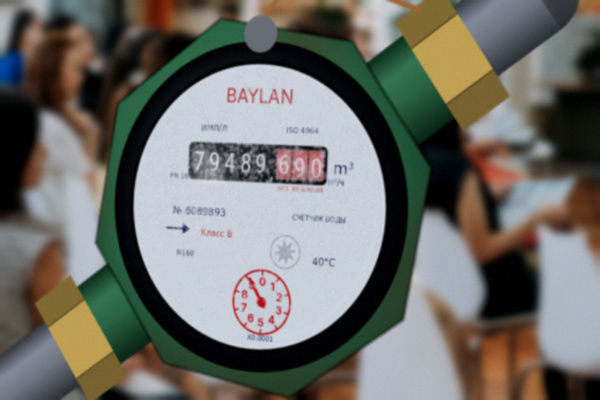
79489.6899 m³
